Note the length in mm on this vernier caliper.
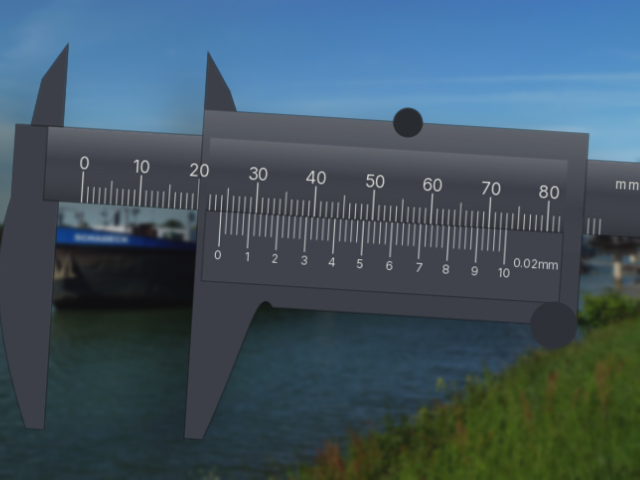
24.0 mm
